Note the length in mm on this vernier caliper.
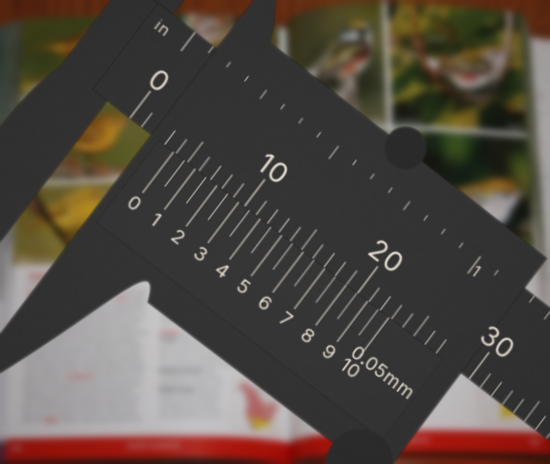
3.8 mm
